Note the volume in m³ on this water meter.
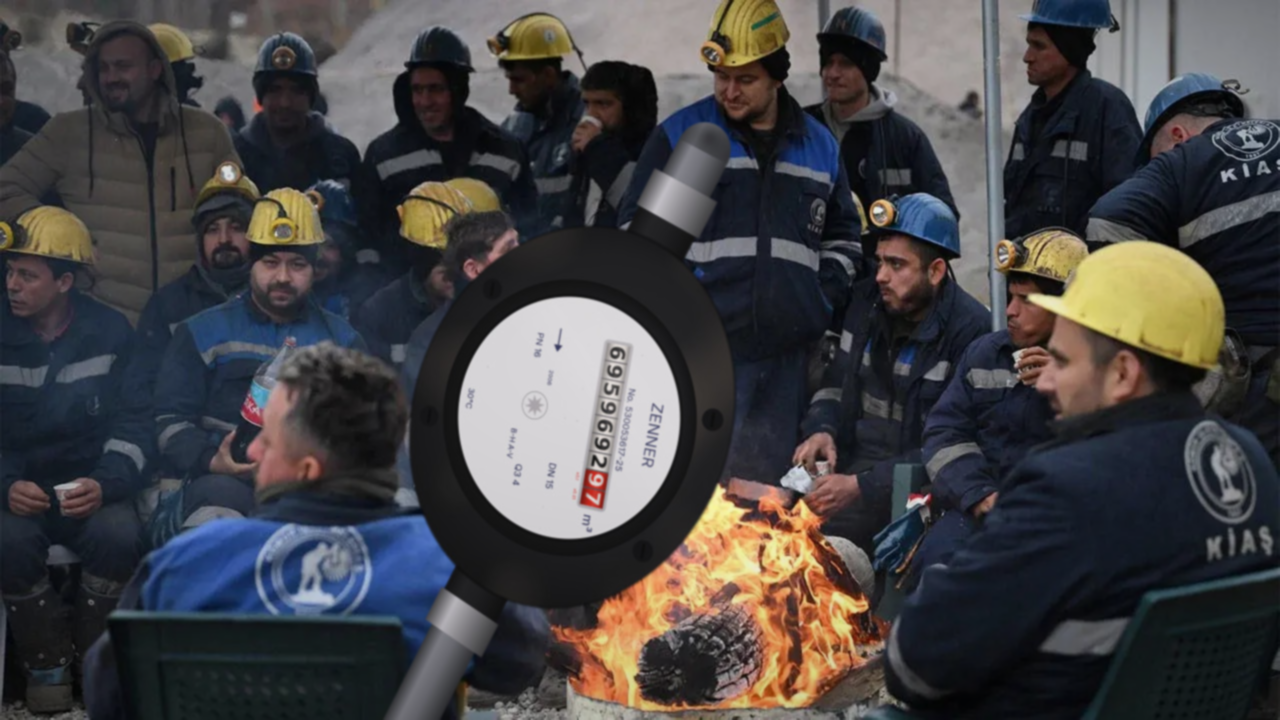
6959692.97 m³
